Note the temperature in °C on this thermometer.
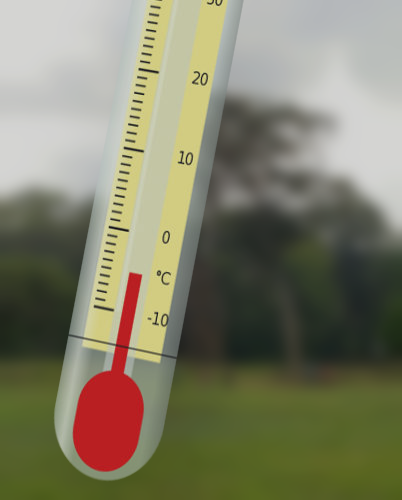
-5 °C
